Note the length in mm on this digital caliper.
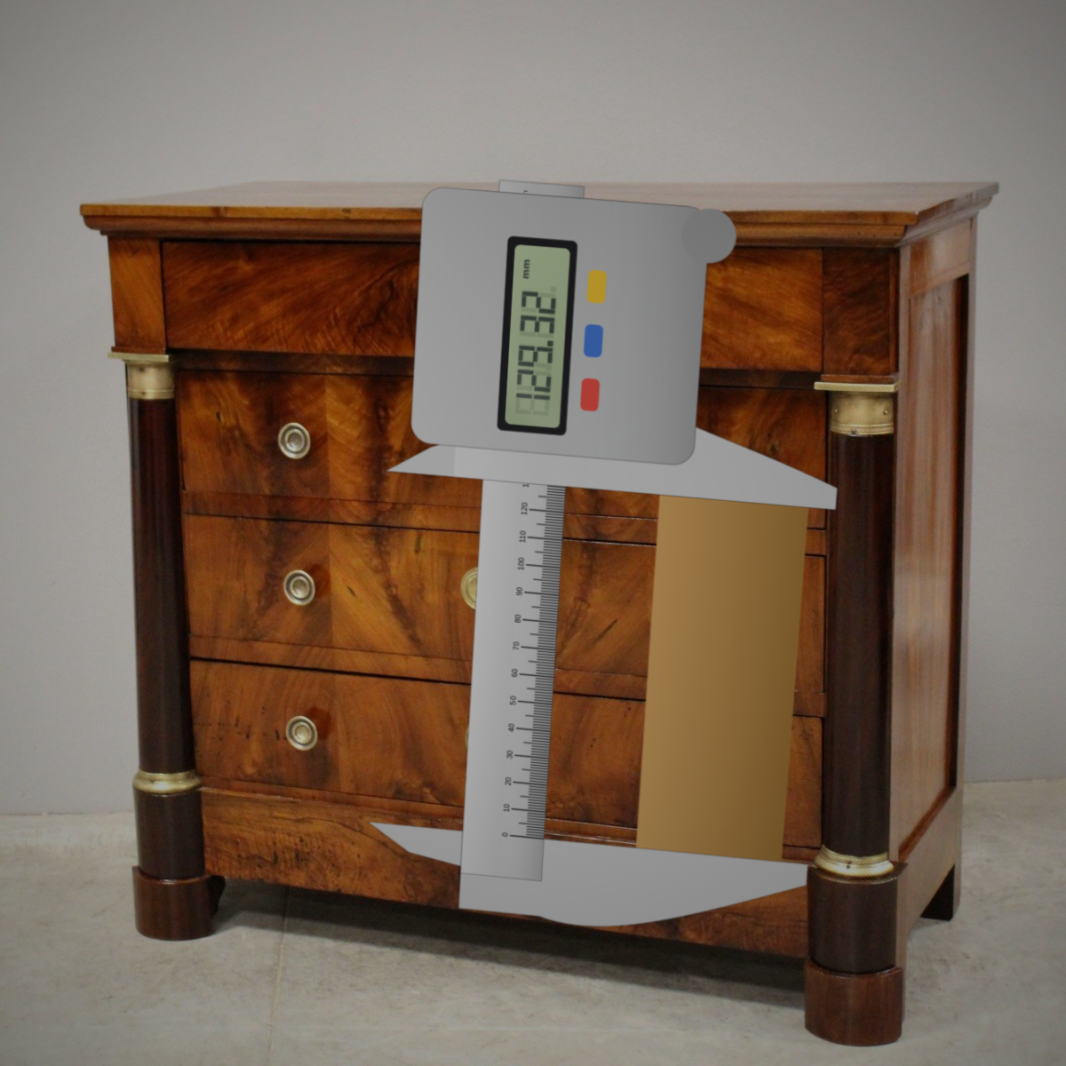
129.32 mm
